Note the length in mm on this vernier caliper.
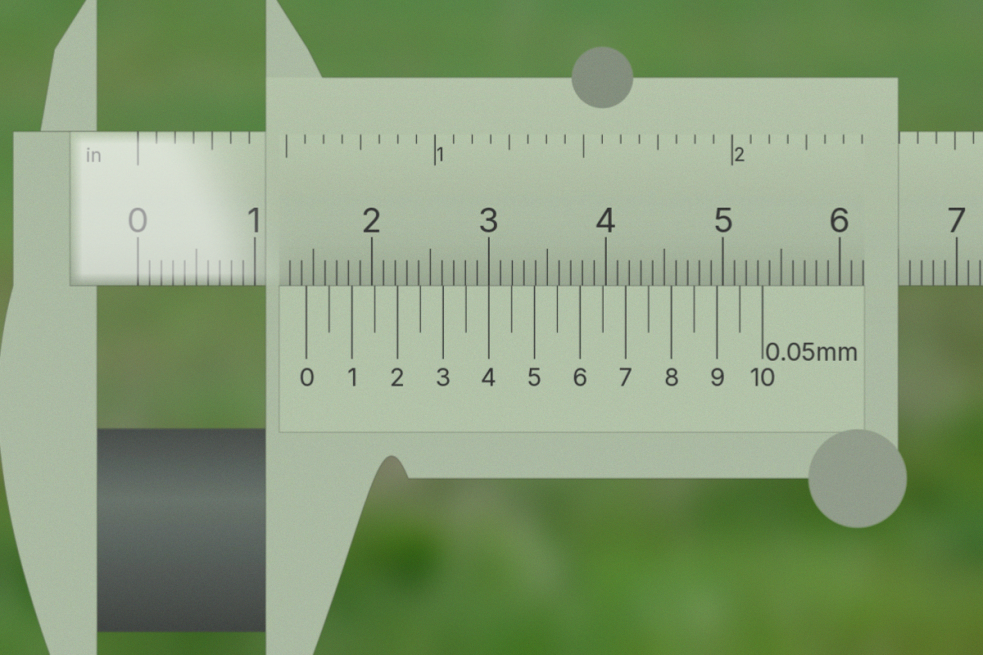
14.4 mm
